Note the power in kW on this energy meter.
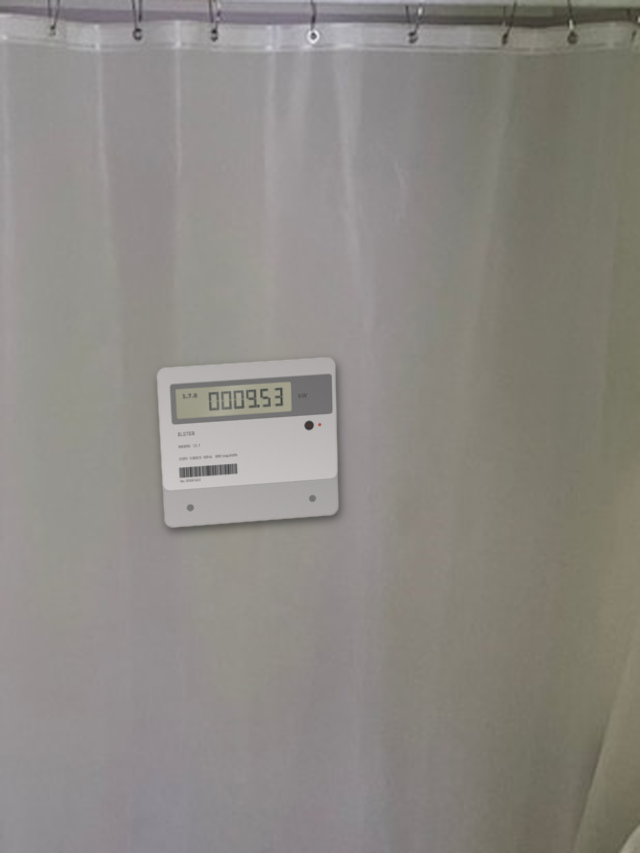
9.53 kW
